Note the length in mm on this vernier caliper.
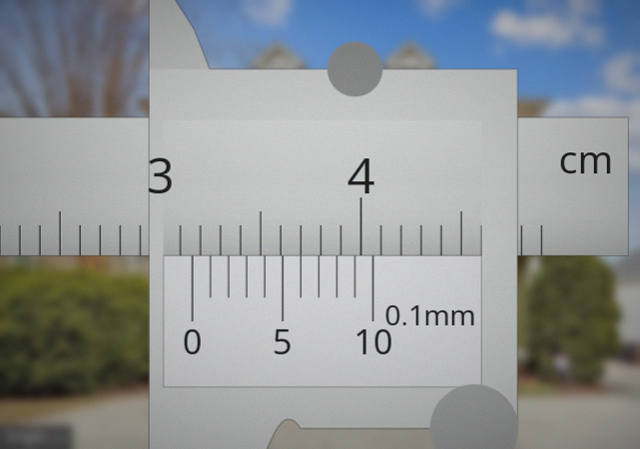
31.6 mm
